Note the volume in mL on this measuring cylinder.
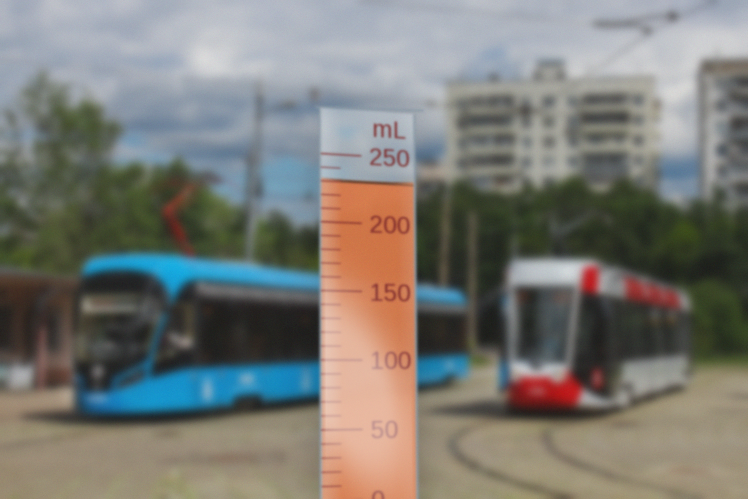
230 mL
